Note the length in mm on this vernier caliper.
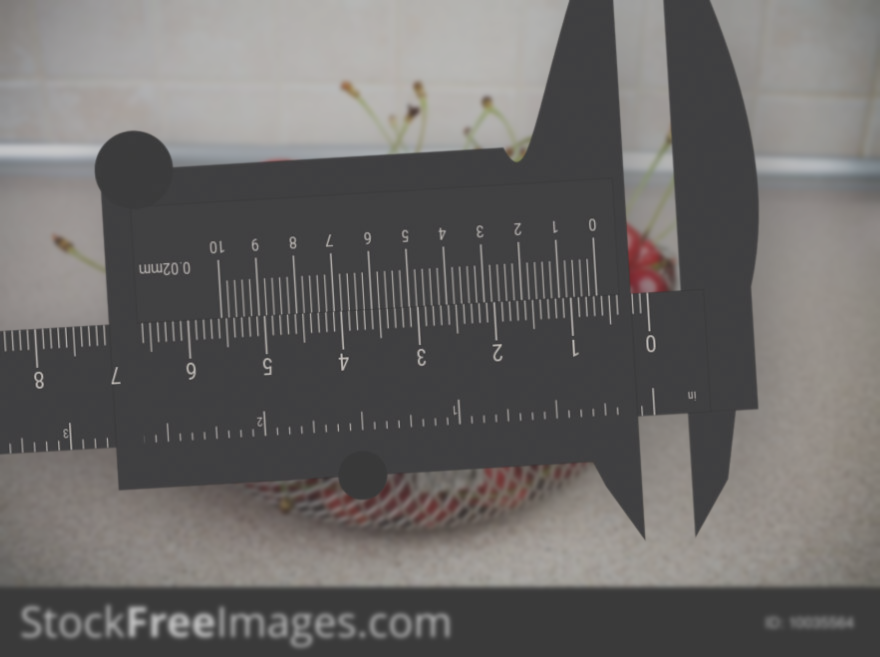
6.6 mm
